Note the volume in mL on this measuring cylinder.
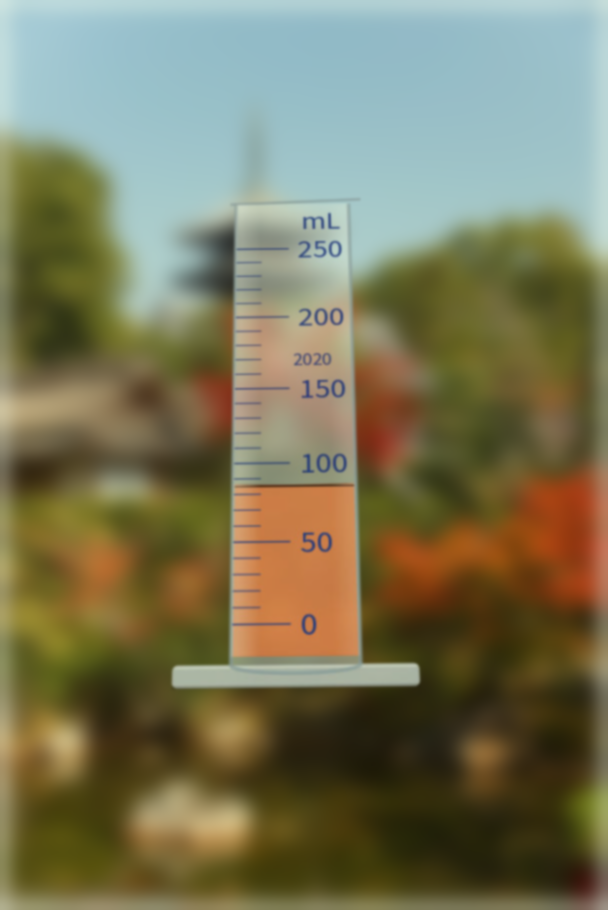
85 mL
